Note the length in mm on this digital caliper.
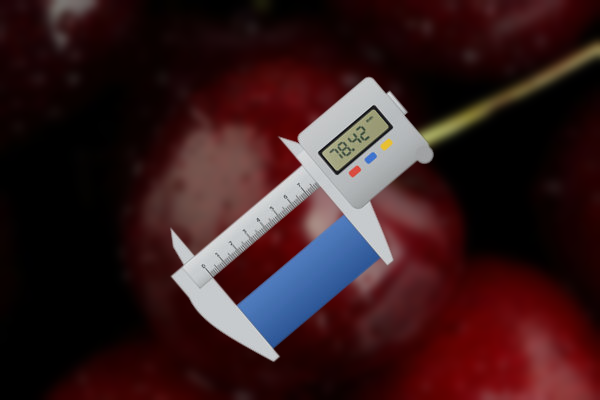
78.42 mm
